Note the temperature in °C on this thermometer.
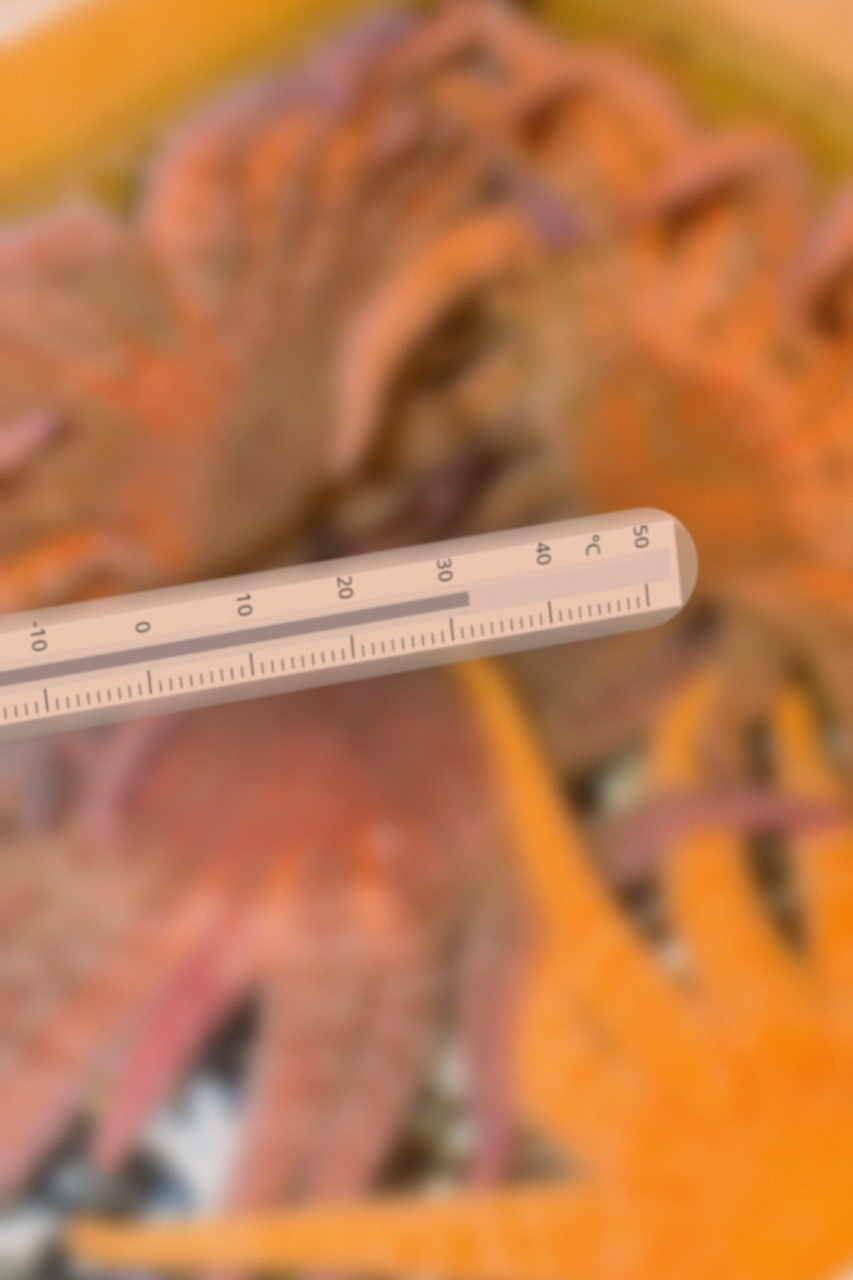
32 °C
